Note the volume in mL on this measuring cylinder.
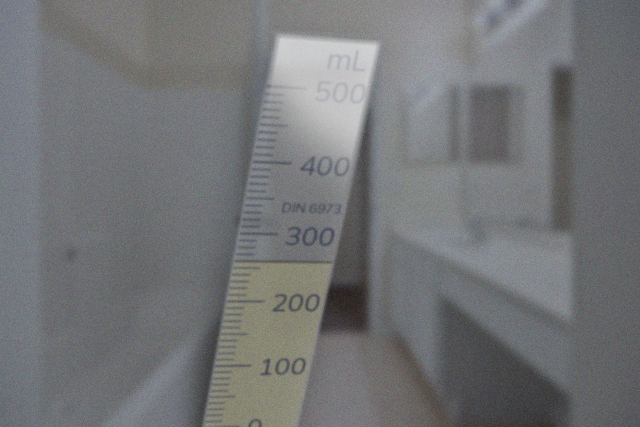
260 mL
